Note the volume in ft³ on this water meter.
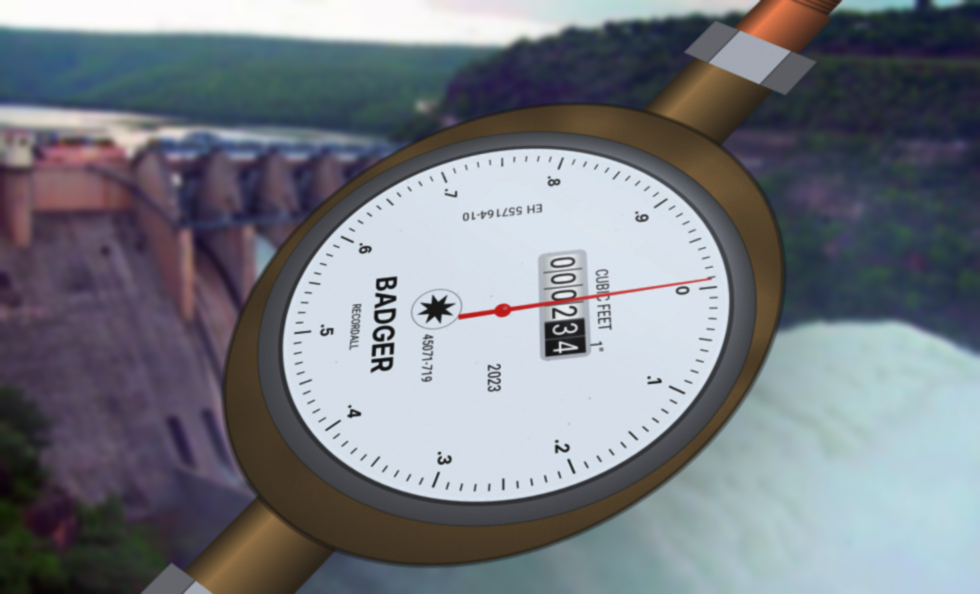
233.99 ft³
